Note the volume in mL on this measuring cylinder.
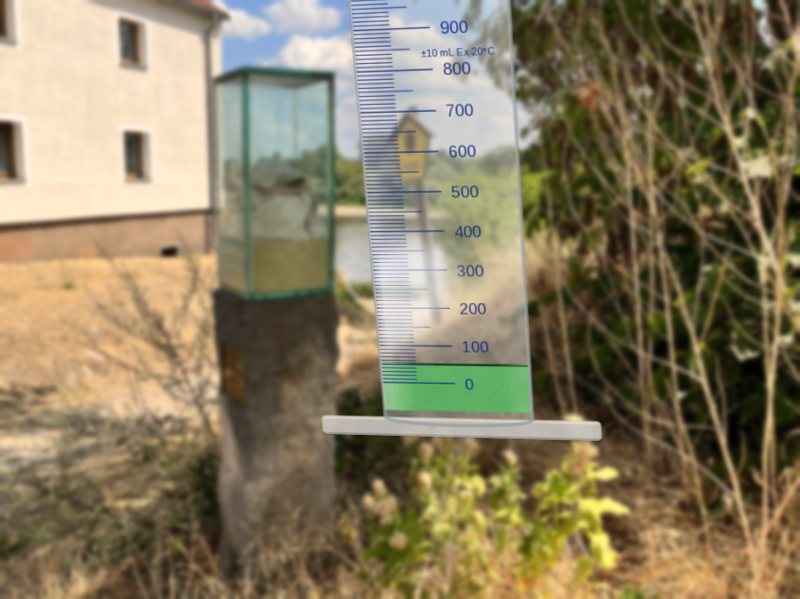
50 mL
